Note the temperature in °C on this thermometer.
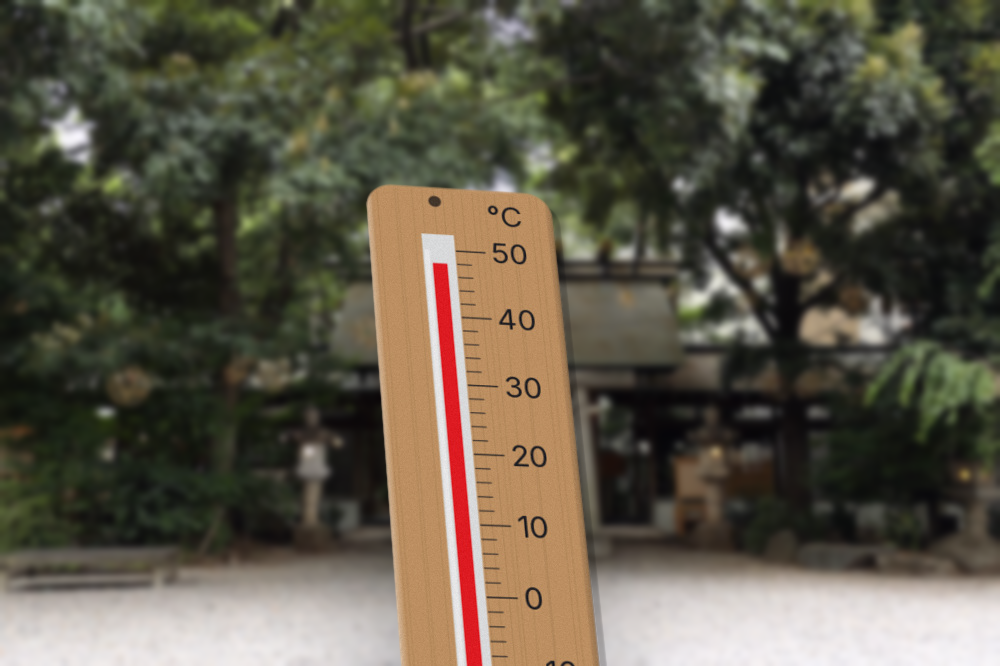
48 °C
